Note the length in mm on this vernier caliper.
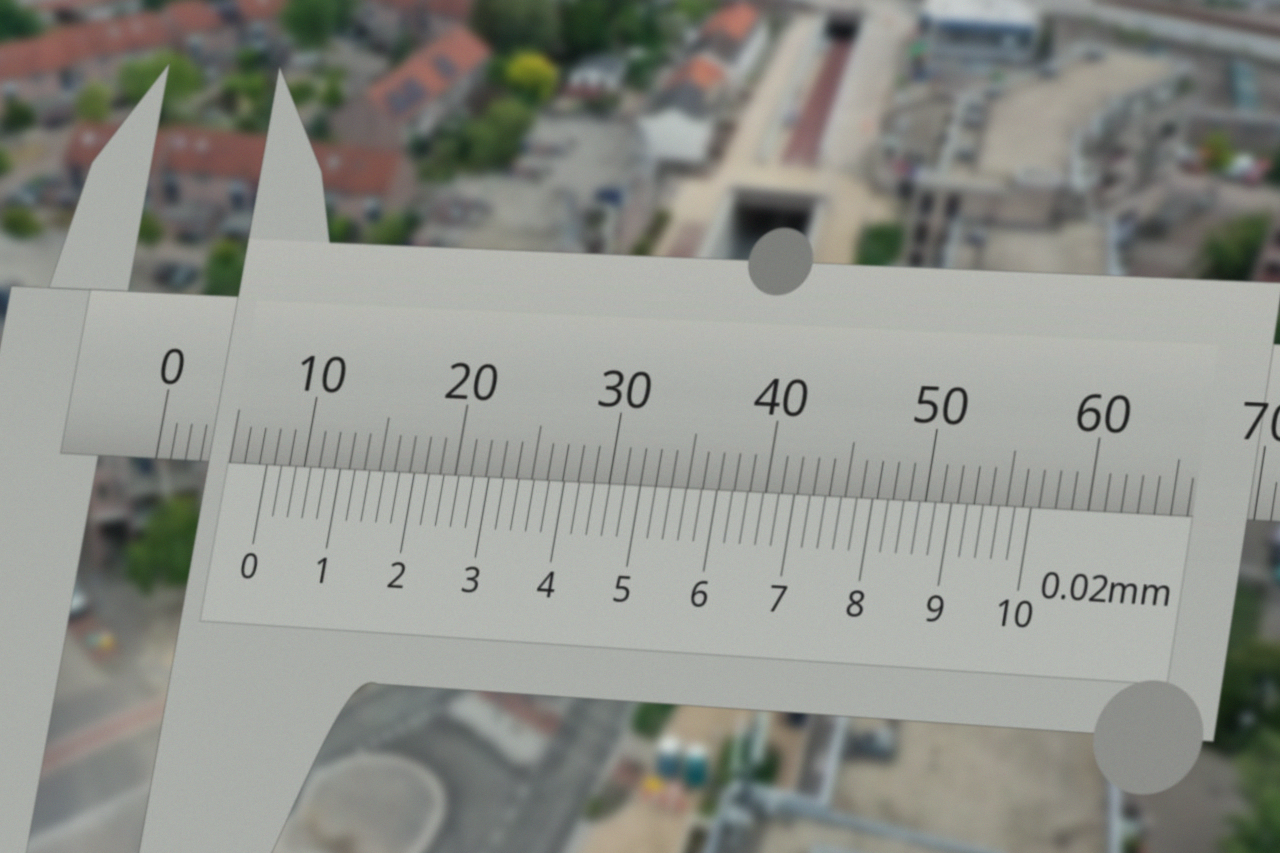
7.5 mm
